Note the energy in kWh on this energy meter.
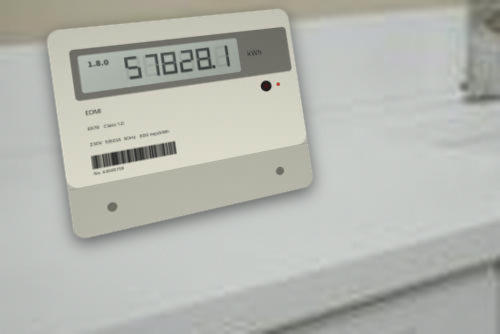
57828.1 kWh
